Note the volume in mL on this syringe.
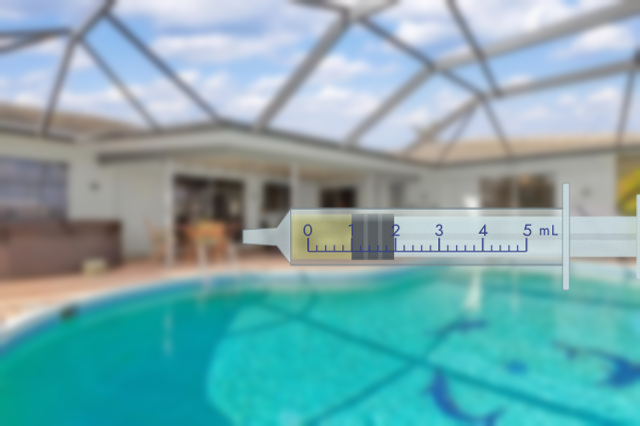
1 mL
